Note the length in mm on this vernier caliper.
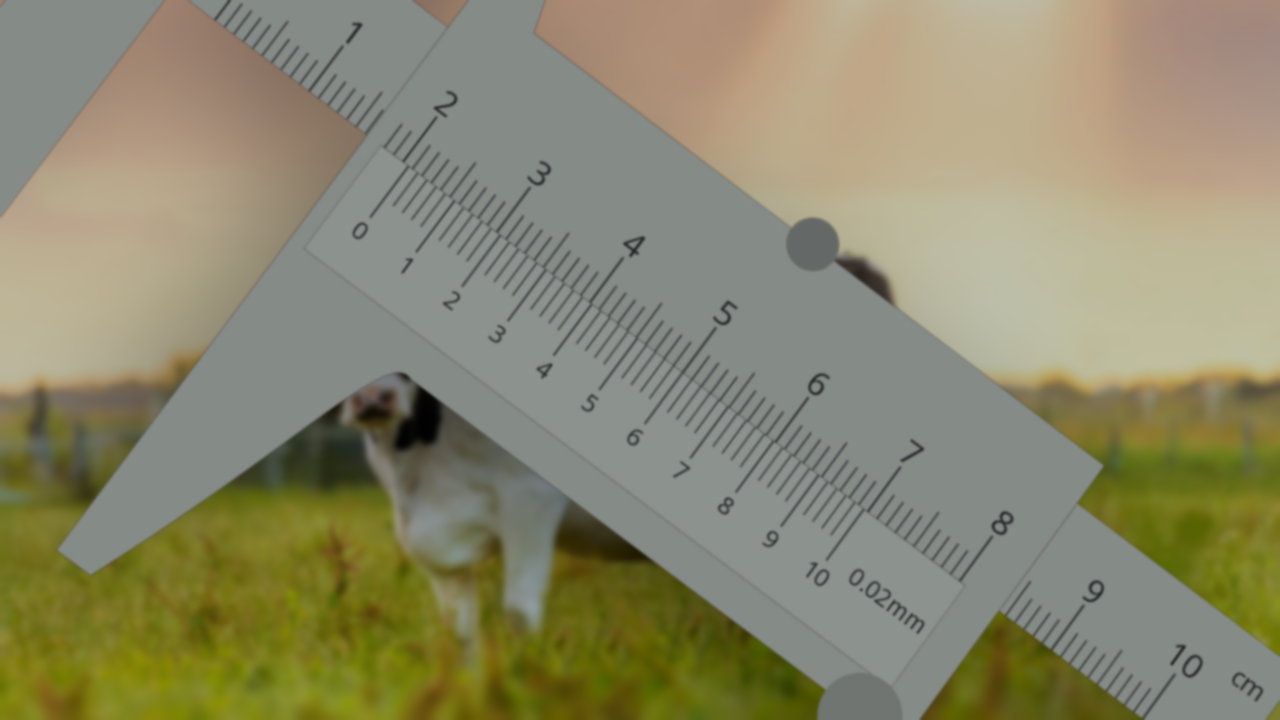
20.6 mm
